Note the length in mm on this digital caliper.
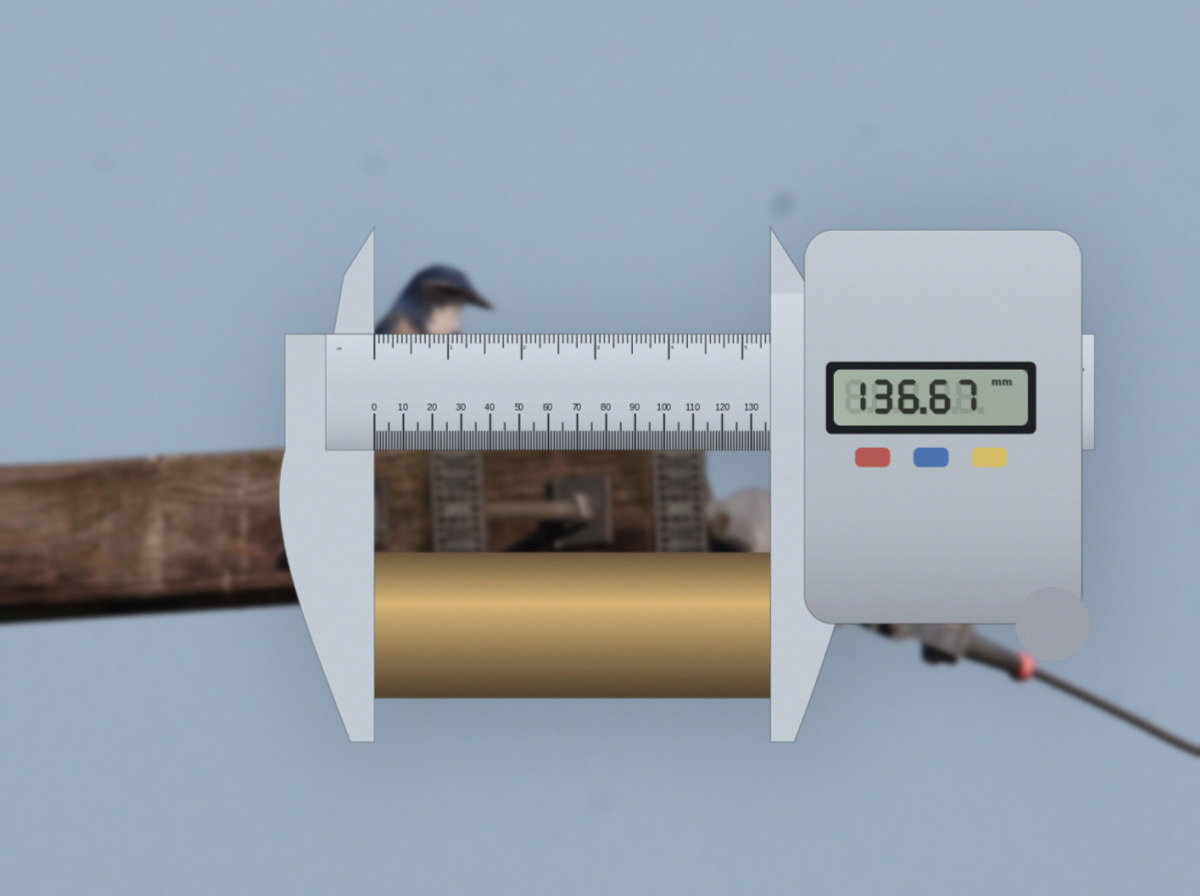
136.67 mm
